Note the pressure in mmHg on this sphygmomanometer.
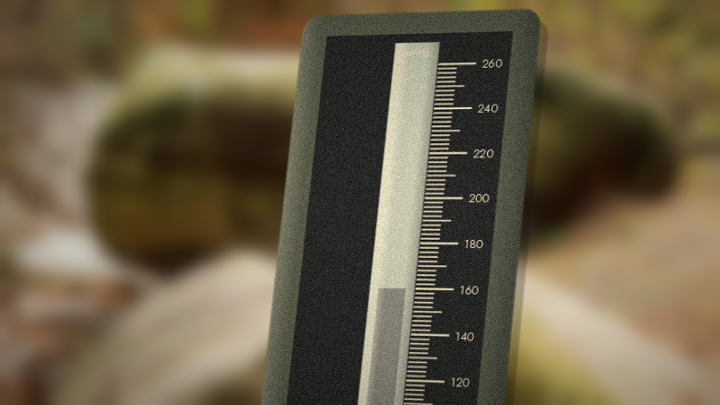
160 mmHg
